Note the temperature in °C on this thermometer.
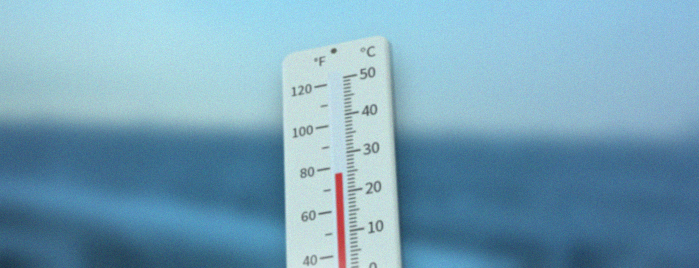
25 °C
